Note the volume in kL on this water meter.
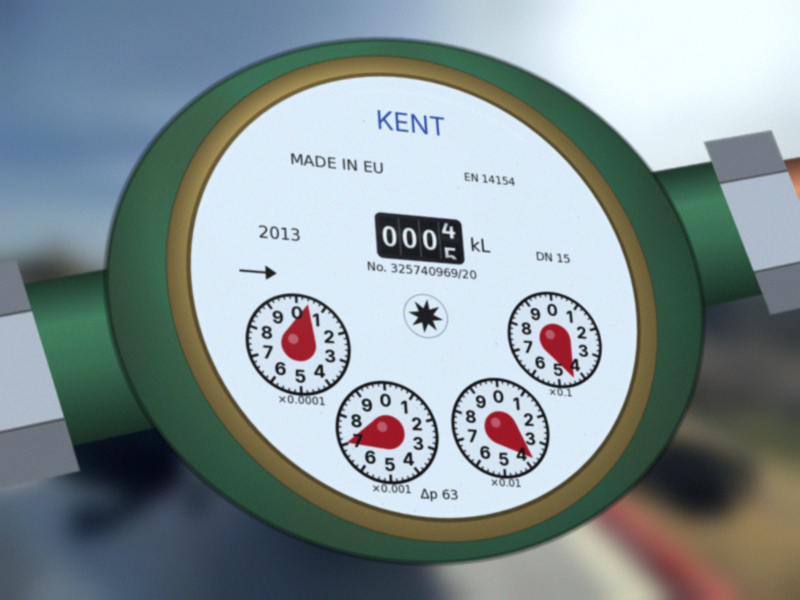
4.4370 kL
